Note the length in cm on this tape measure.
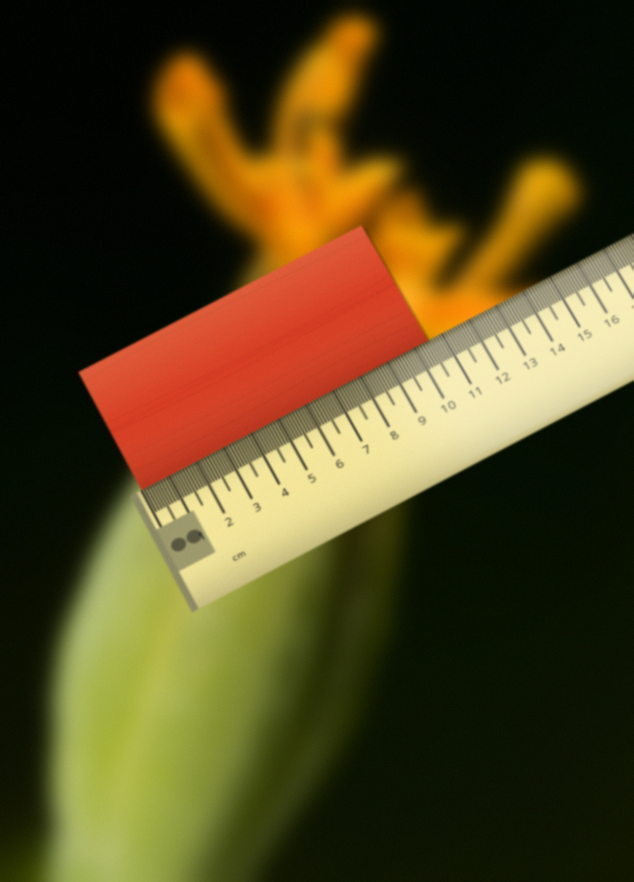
10.5 cm
